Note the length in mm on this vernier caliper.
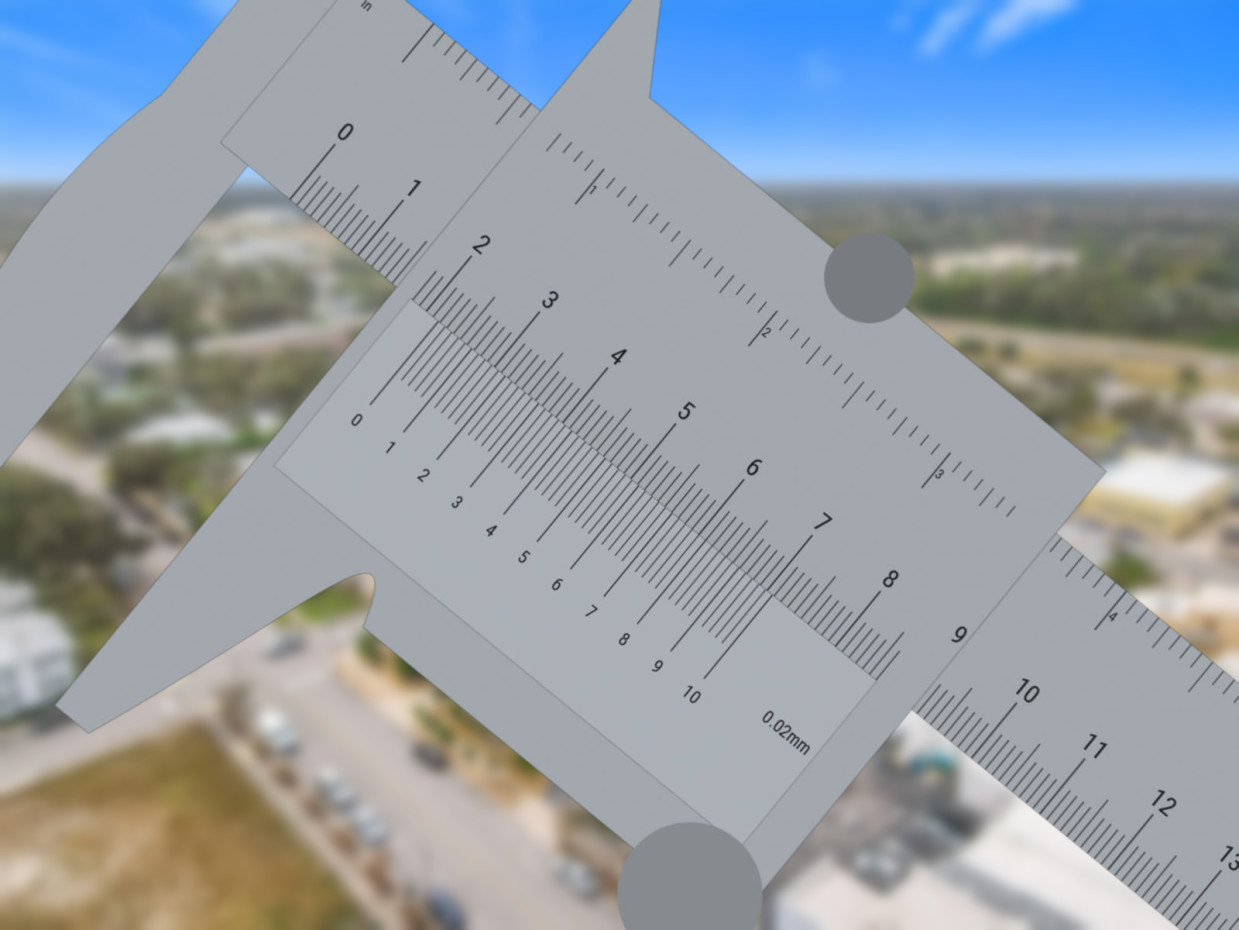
21.8 mm
